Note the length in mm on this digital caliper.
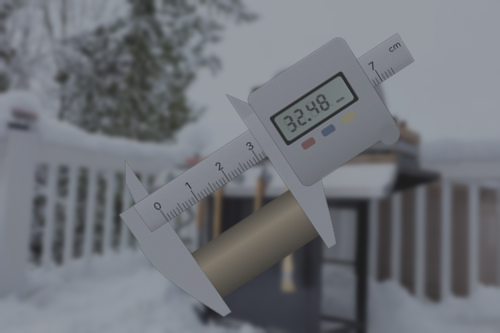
32.48 mm
